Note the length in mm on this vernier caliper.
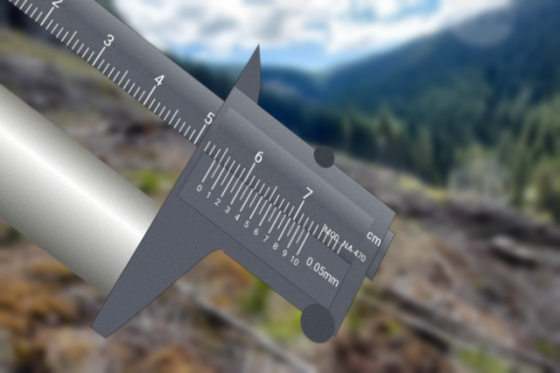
54.2 mm
